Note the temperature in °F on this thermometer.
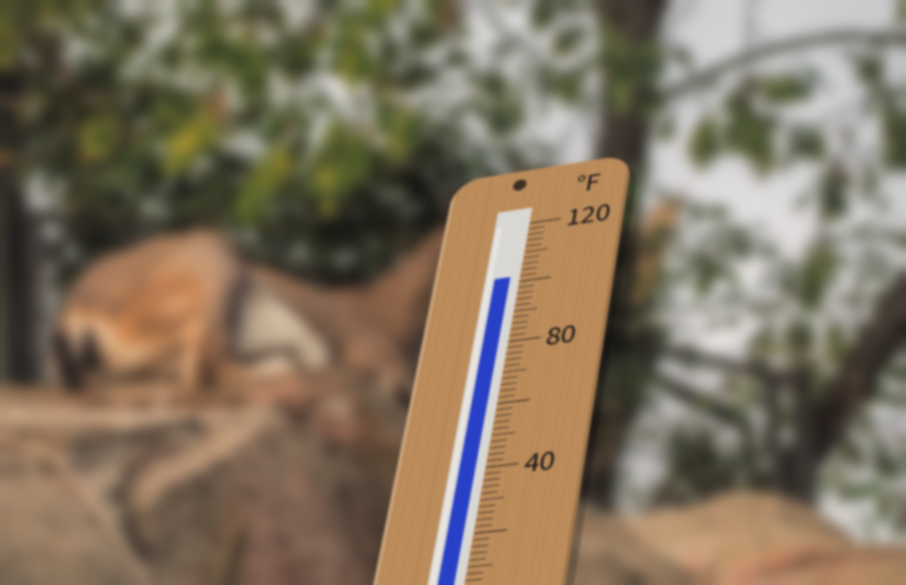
102 °F
